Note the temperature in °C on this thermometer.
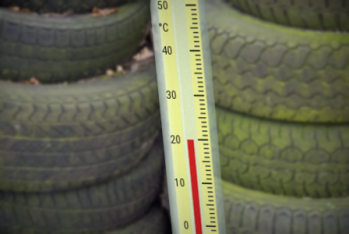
20 °C
